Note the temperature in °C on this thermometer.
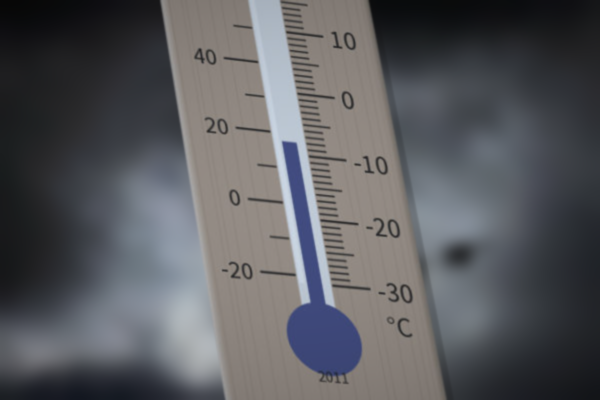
-8 °C
